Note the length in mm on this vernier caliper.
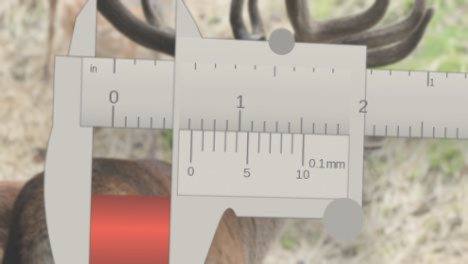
6.2 mm
